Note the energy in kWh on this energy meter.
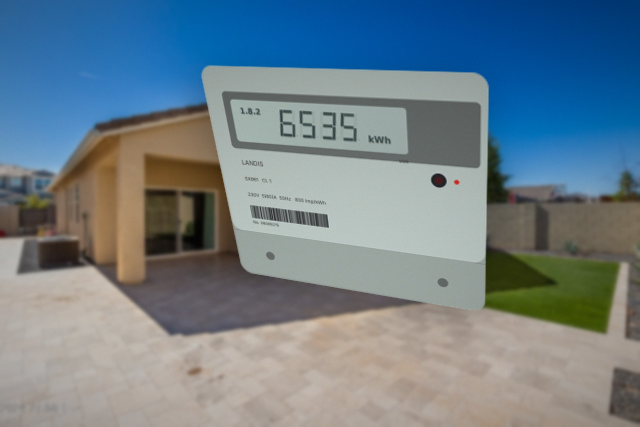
6535 kWh
